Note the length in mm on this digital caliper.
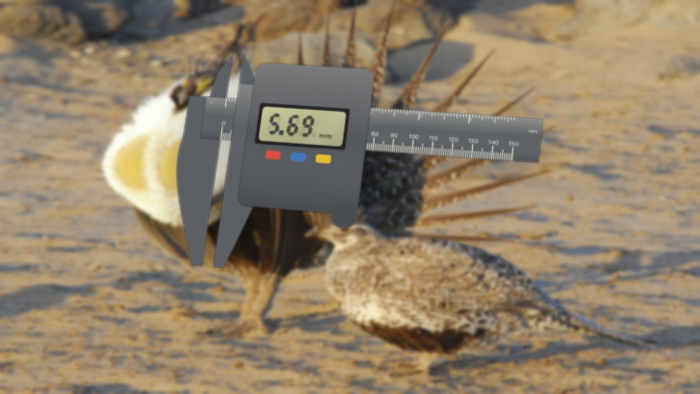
5.69 mm
